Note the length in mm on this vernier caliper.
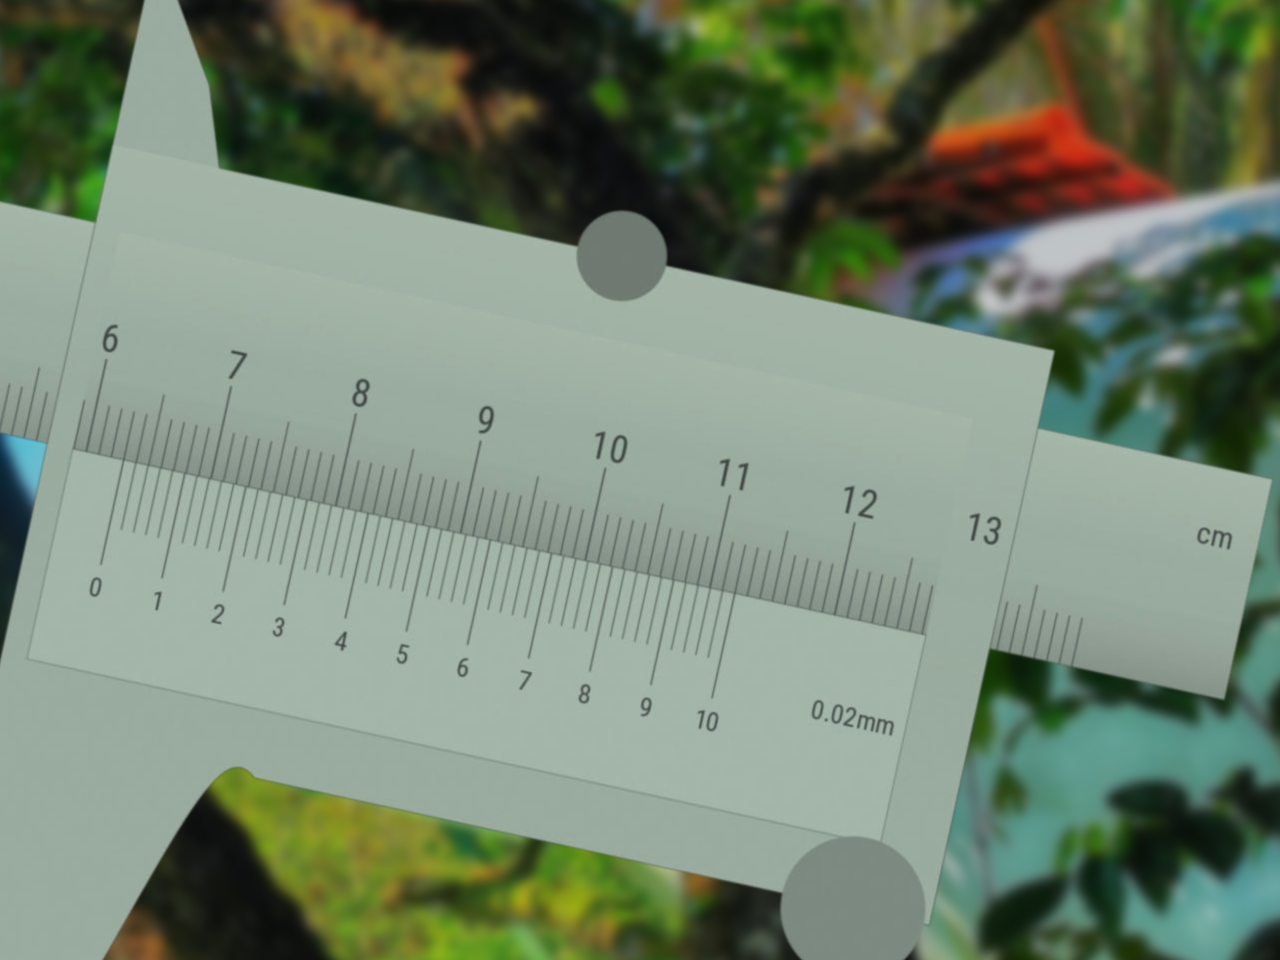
63.0 mm
